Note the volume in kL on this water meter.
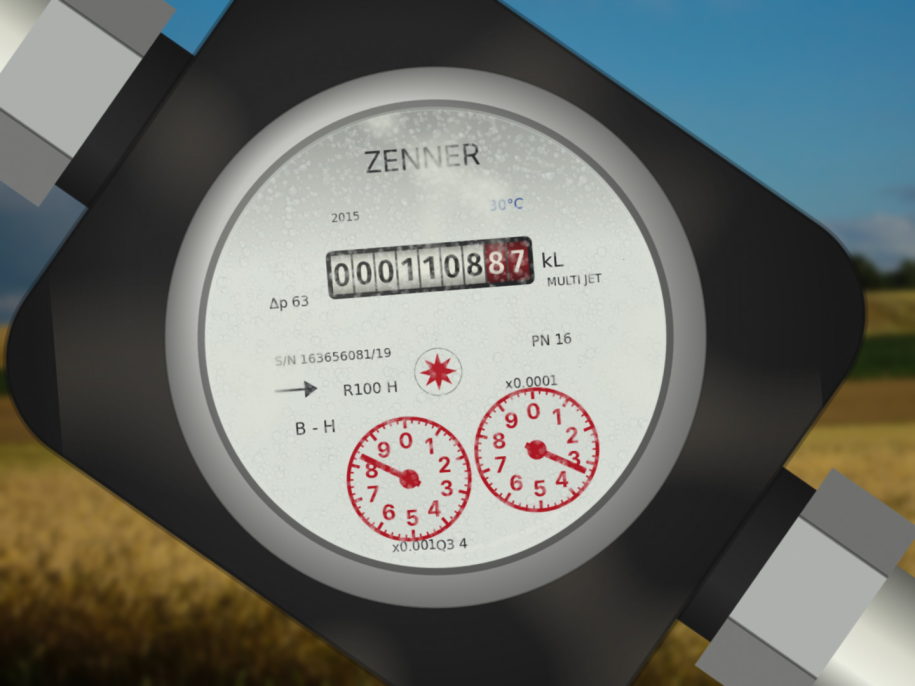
1108.8783 kL
